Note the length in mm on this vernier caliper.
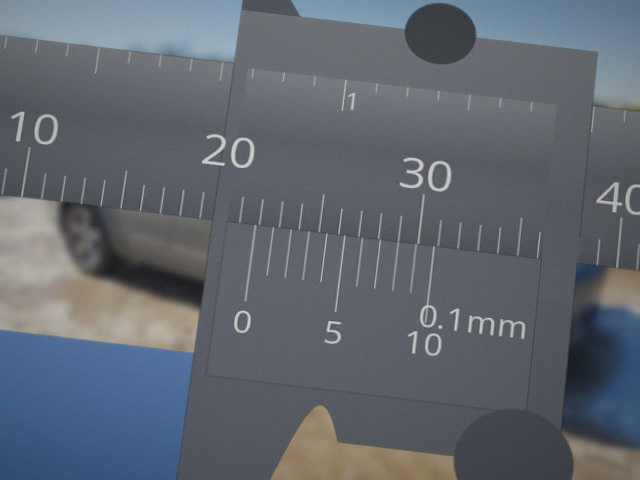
21.8 mm
